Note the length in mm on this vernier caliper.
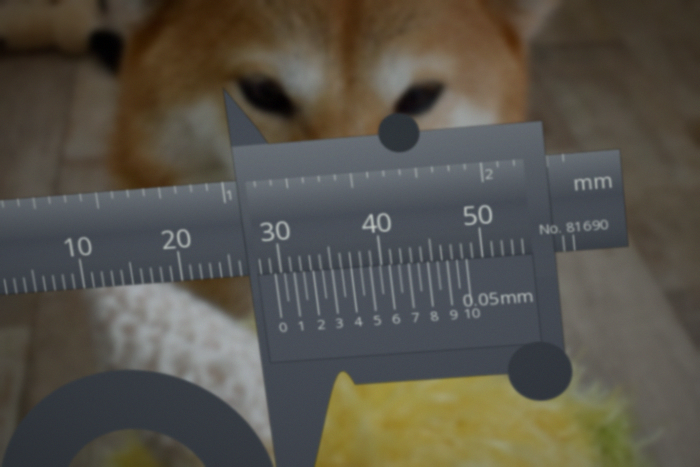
29.4 mm
